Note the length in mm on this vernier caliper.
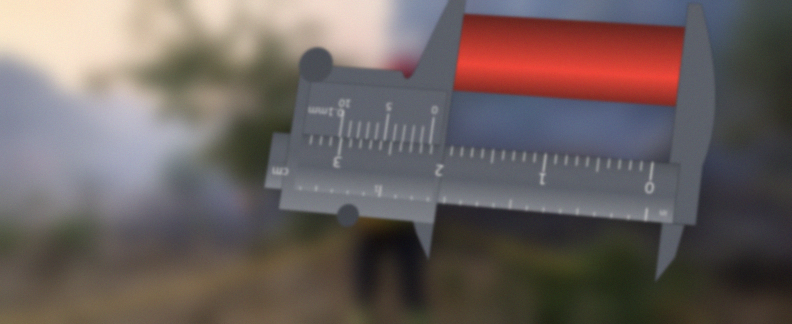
21.2 mm
